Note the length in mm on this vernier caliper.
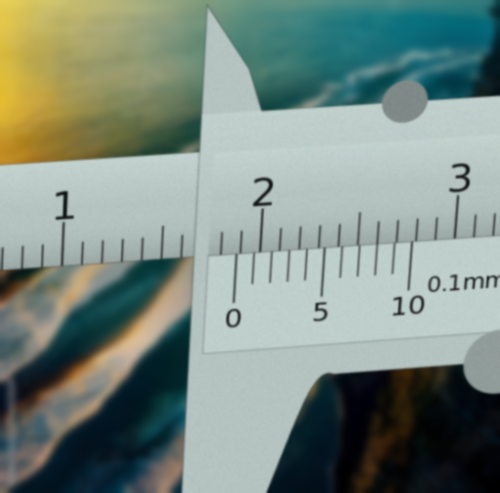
18.8 mm
